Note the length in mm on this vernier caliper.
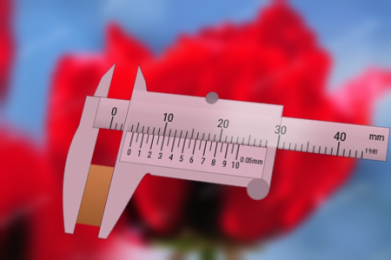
4.4 mm
